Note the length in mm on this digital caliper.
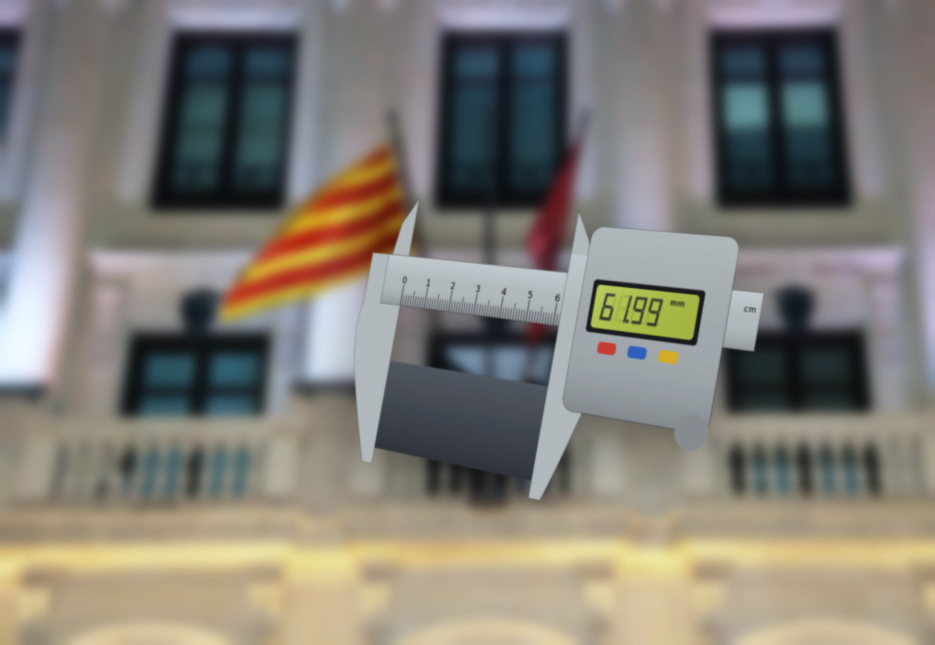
61.99 mm
